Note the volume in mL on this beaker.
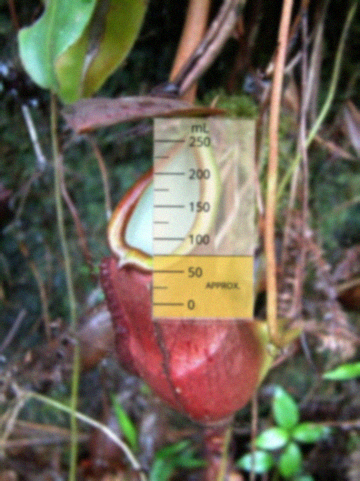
75 mL
